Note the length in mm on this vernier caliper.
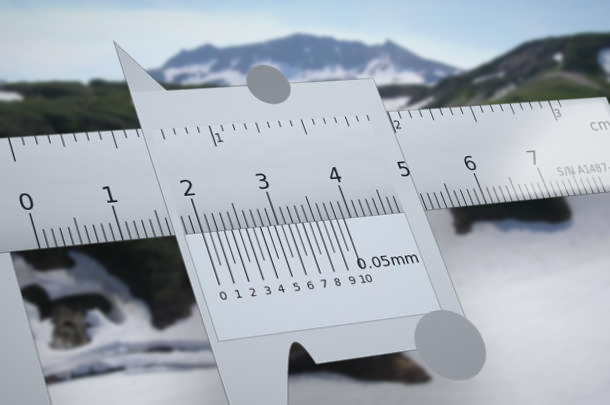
20.0 mm
